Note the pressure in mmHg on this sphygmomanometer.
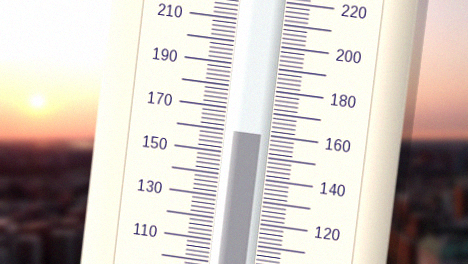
160 mmHg
